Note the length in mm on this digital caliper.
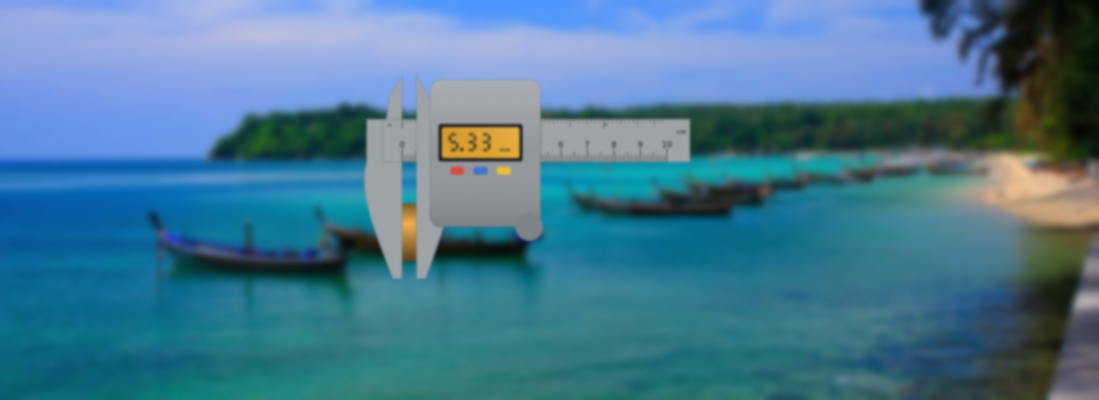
5.33 mm
